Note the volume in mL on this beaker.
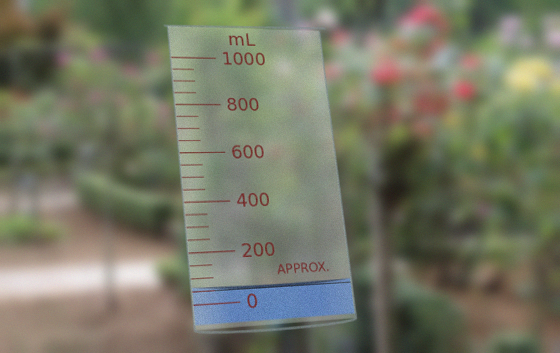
50 mL
